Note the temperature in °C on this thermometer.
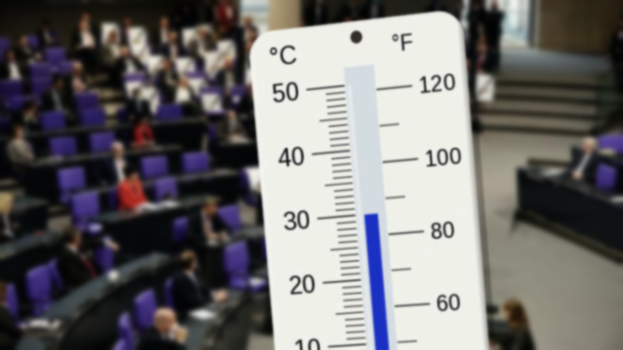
30 °C
